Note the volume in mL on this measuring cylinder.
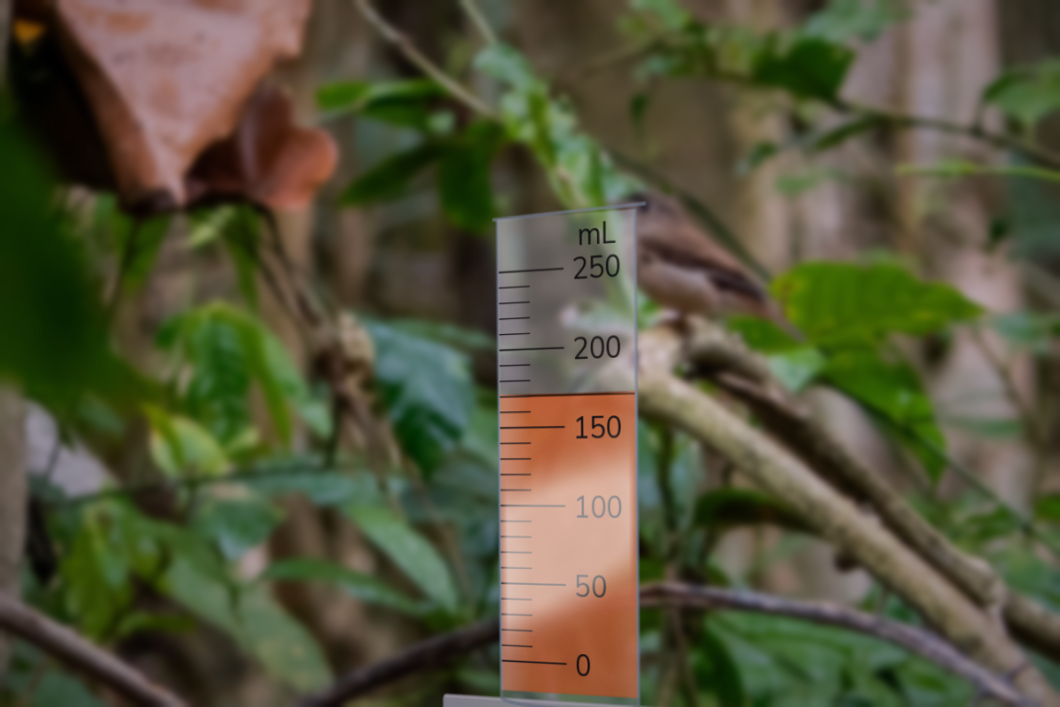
170 mL
